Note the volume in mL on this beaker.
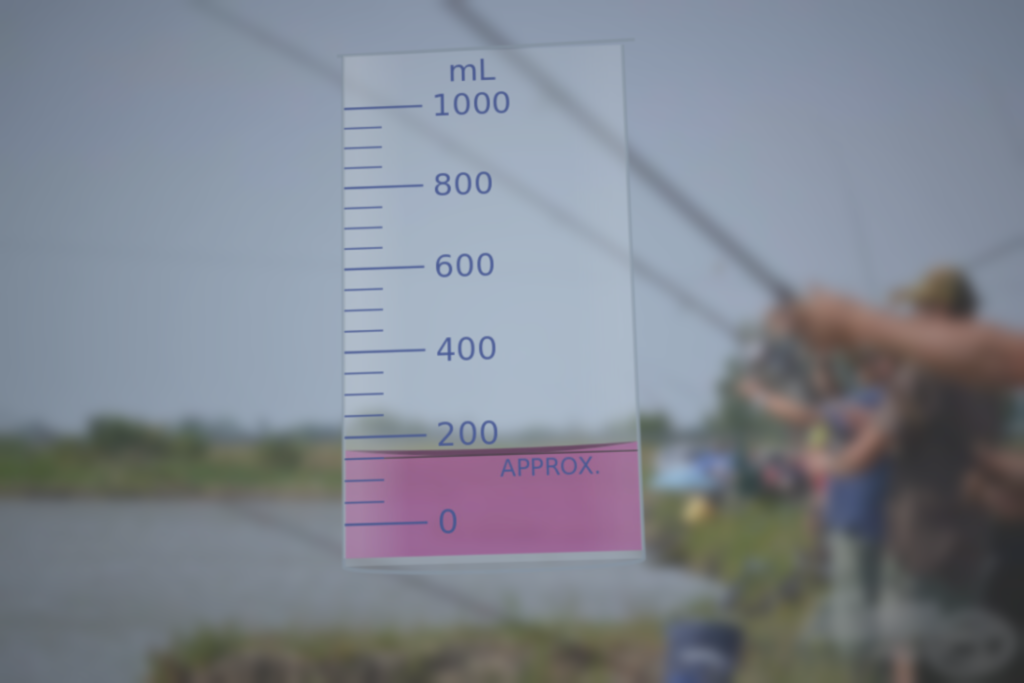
150 mL
